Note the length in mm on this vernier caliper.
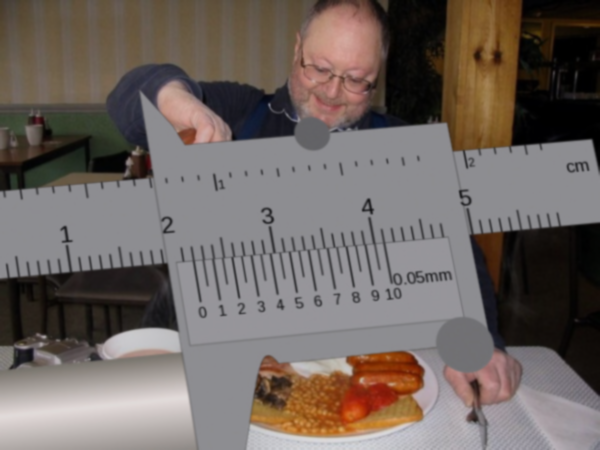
22.0 mm
